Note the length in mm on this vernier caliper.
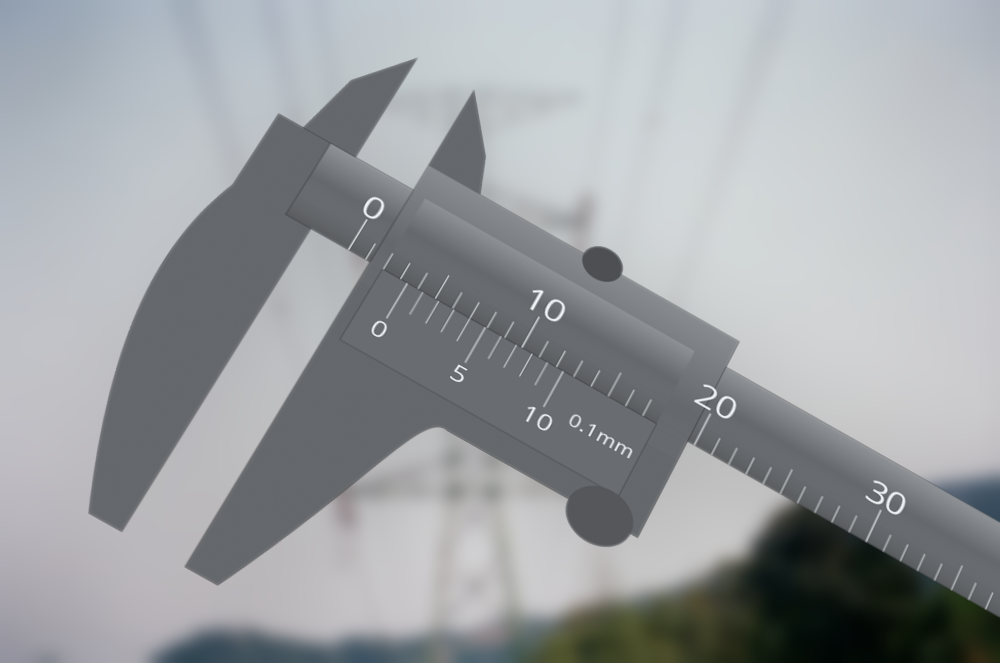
3.4 mm
